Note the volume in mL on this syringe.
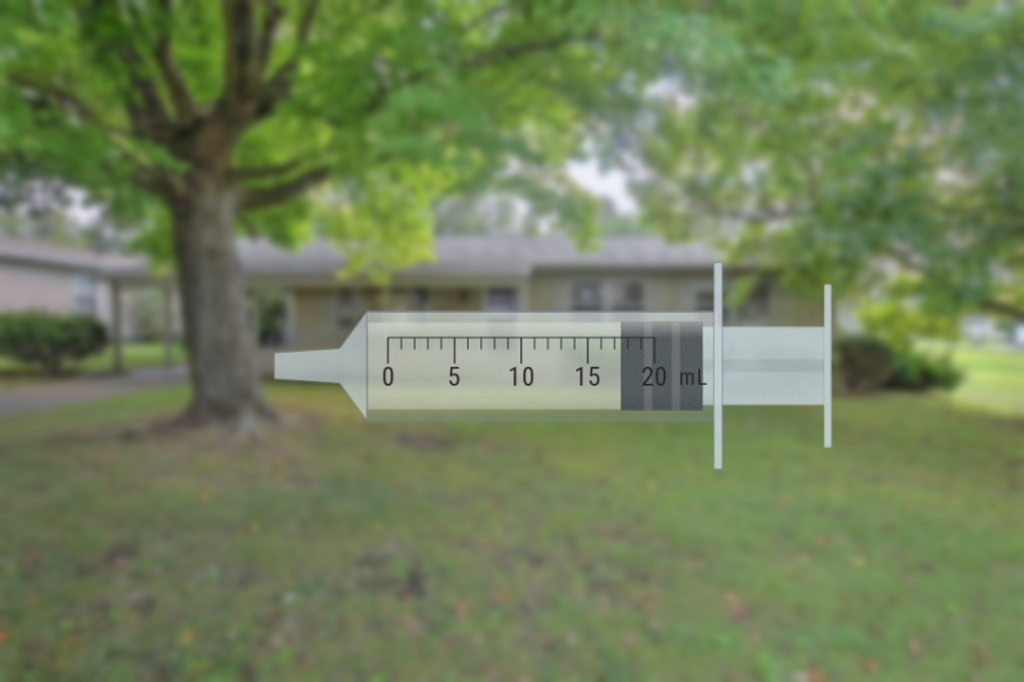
17.5 mL
